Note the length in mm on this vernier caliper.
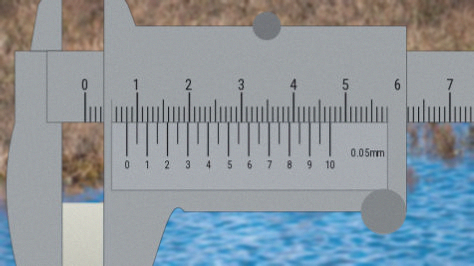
8.0 mm
